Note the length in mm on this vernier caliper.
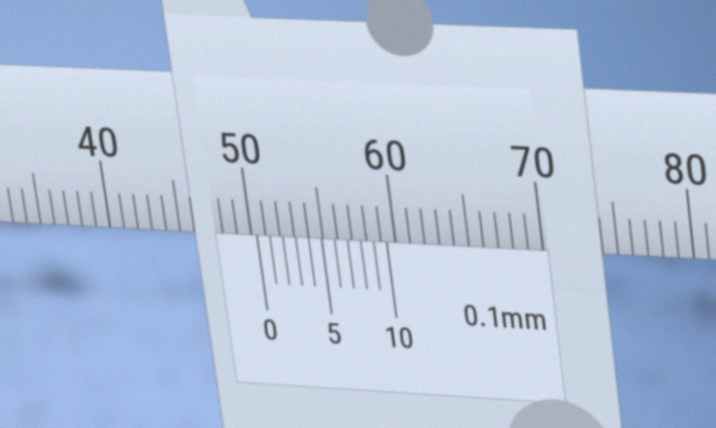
50.4 mm
